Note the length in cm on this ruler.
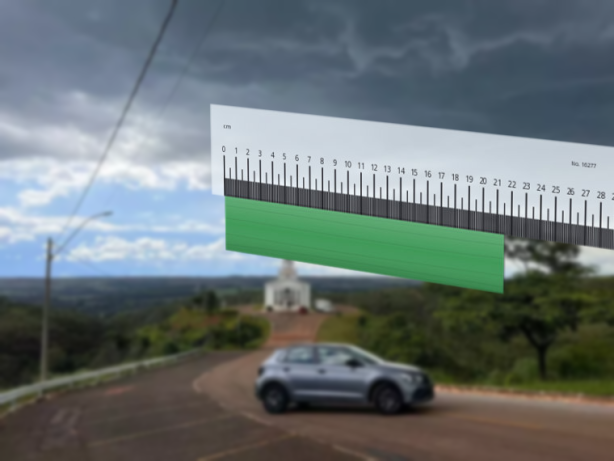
21.5 cm
